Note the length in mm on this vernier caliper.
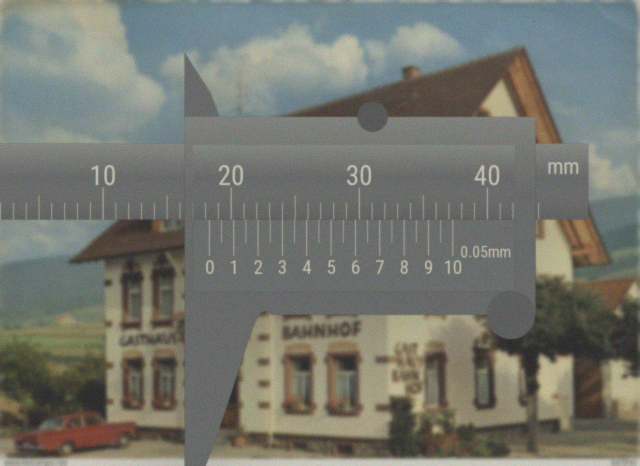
18.3 mm
